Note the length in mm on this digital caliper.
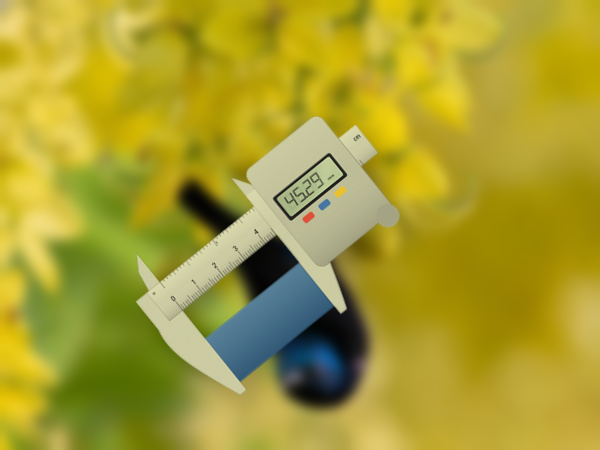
45.29 mm
